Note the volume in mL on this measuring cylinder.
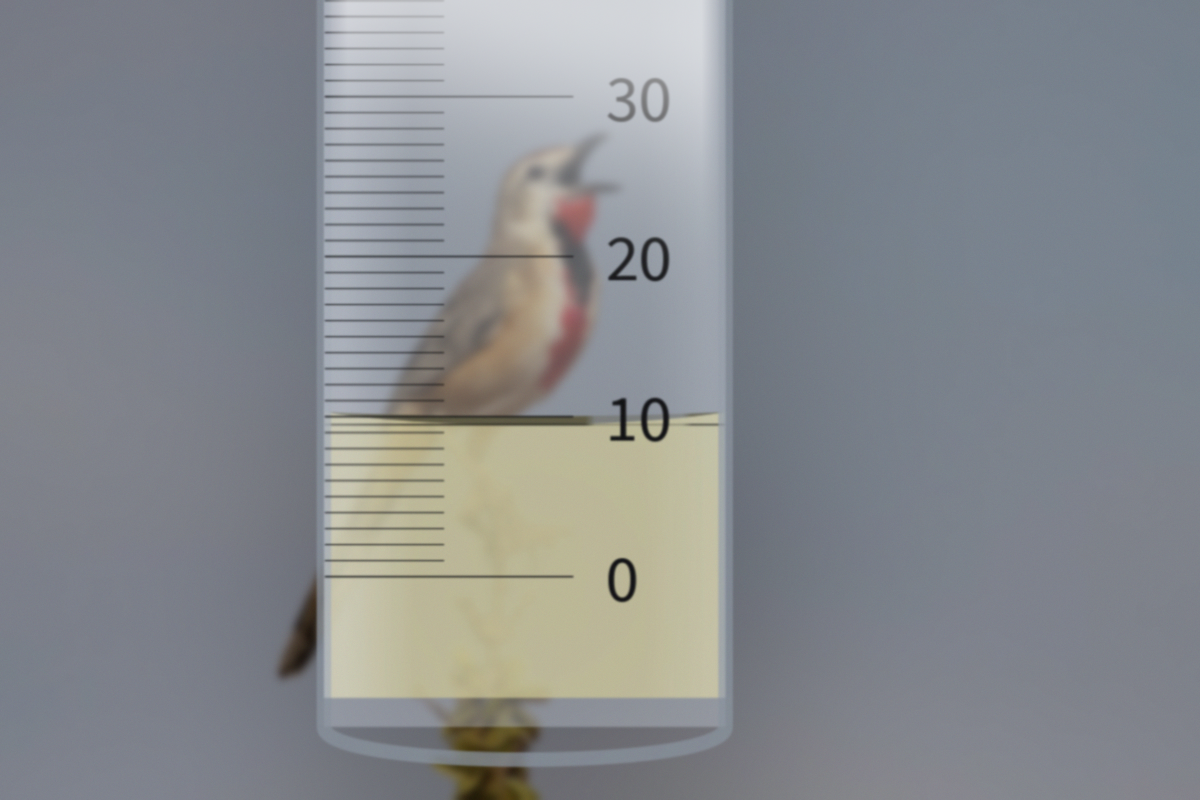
9.5 mL
